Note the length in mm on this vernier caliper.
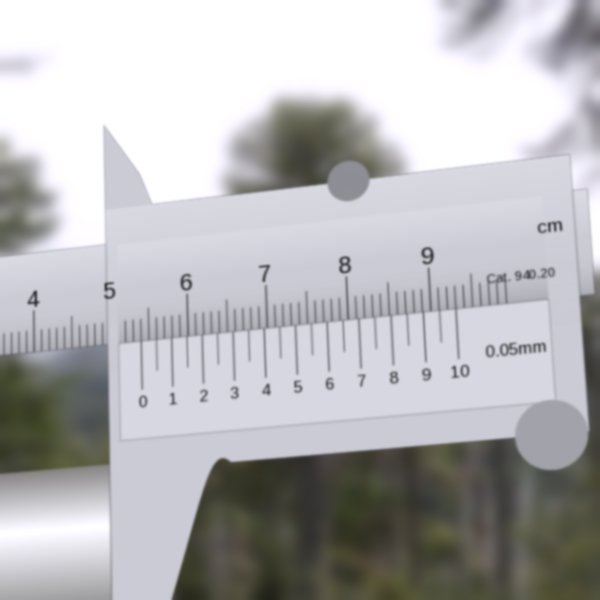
54.0 mm
